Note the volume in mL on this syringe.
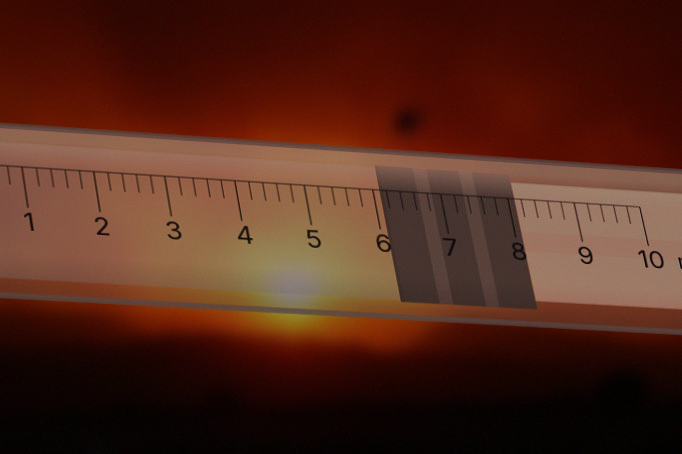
6.1 mL
